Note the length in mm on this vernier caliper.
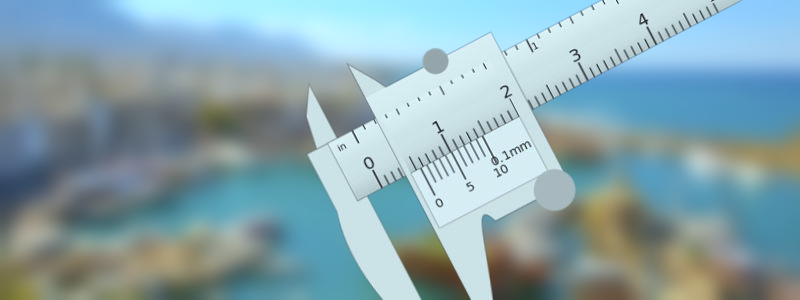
5.6 mm
